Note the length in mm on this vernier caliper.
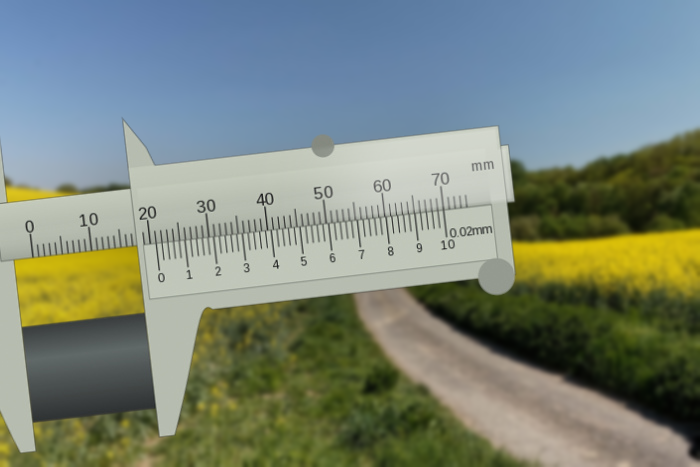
21.0 mm
